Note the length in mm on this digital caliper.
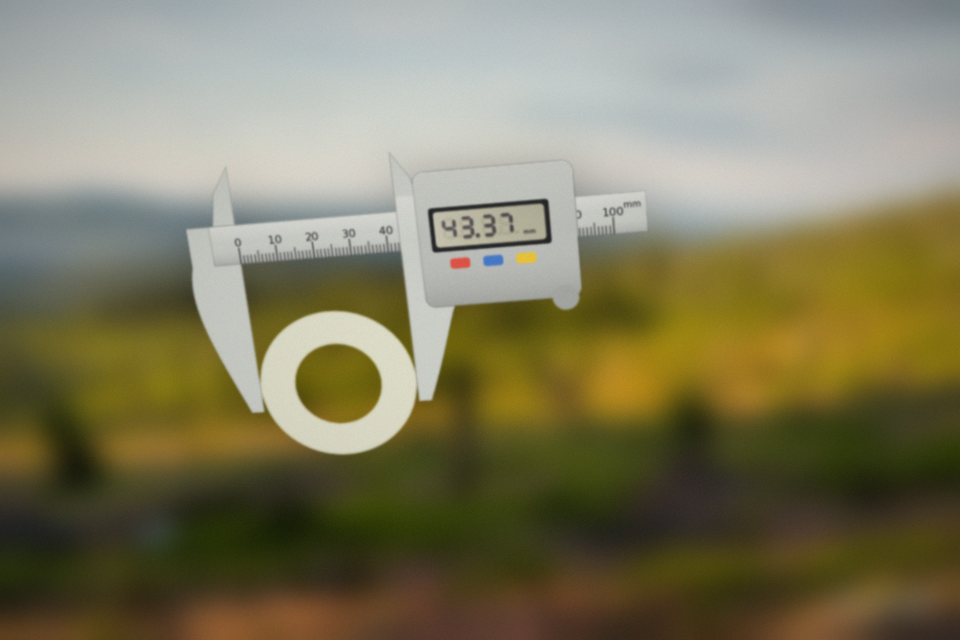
43.37 mm
